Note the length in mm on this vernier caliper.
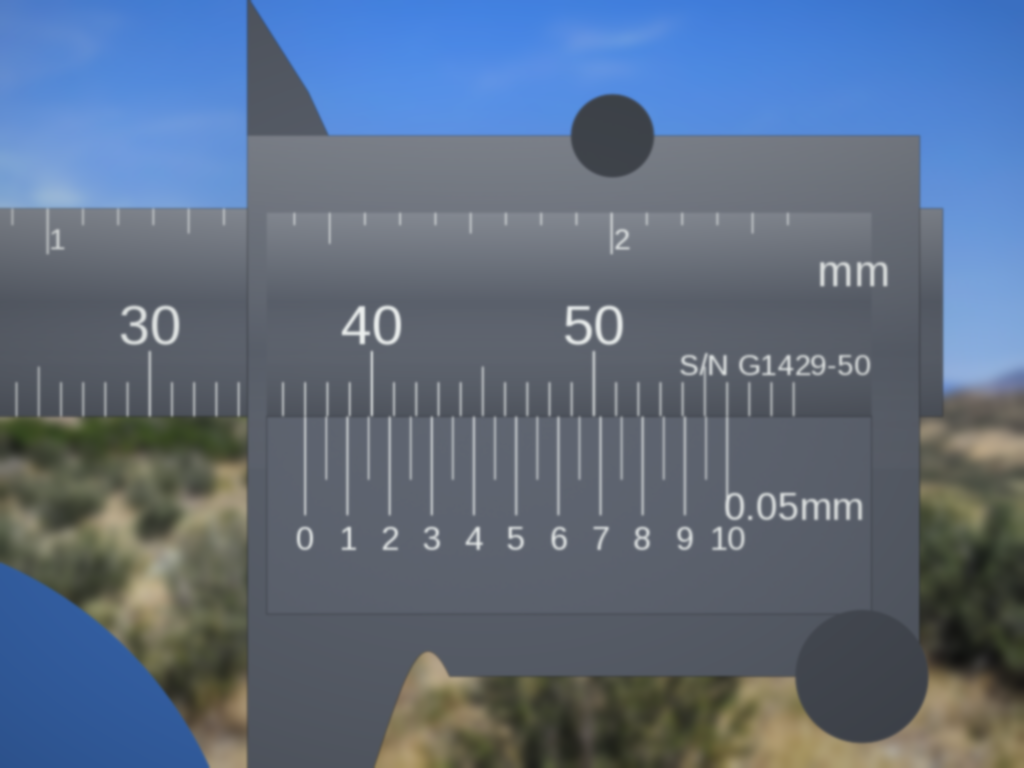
37.0 mm
